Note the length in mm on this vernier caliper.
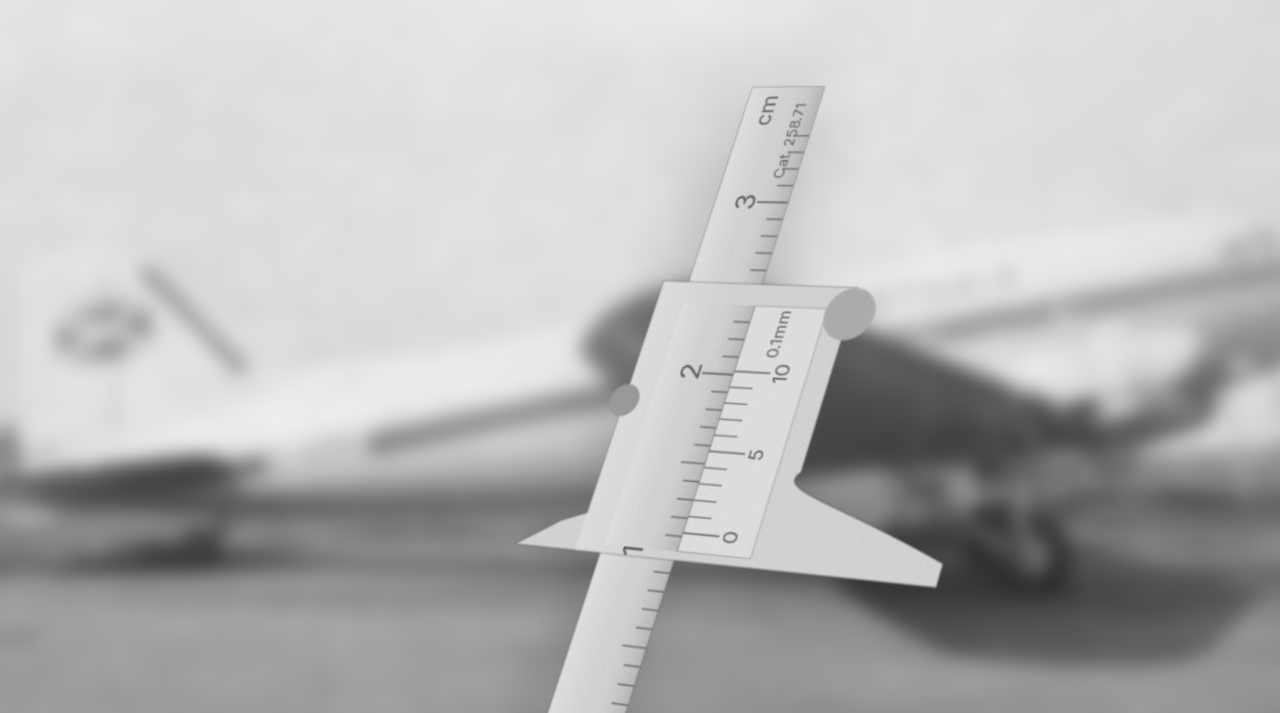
11.2 mm
